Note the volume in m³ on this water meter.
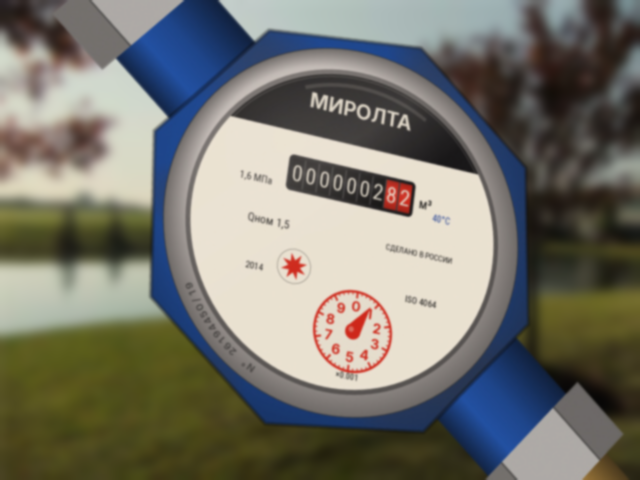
2.820 m³
